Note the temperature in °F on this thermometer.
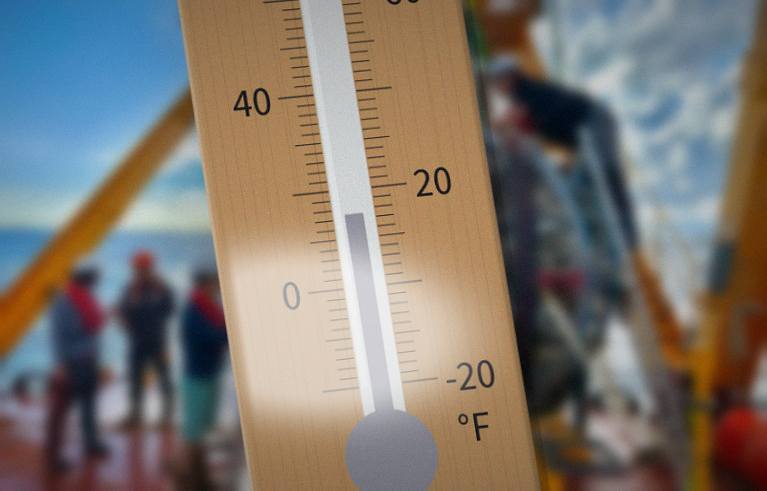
15 °F
